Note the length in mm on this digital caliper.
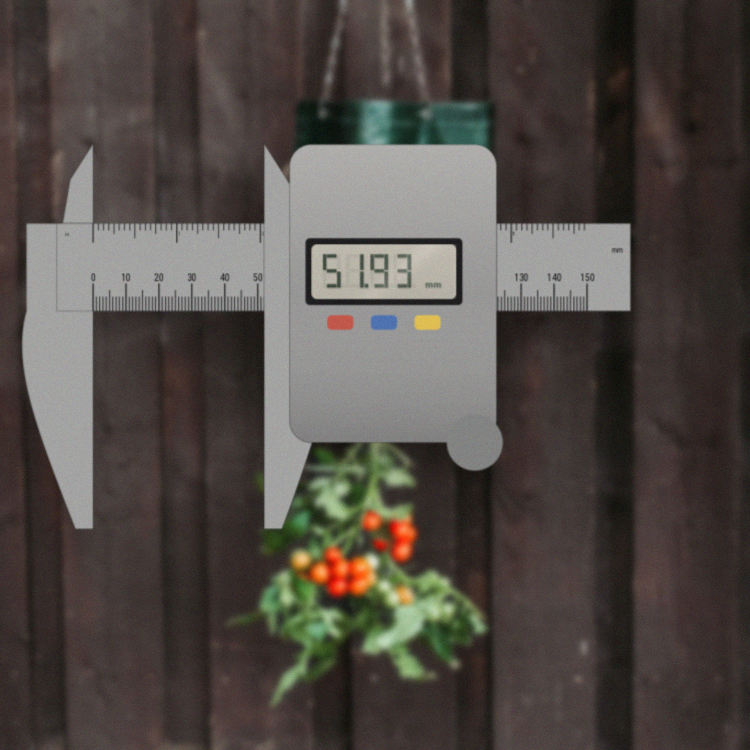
51.93 mm
